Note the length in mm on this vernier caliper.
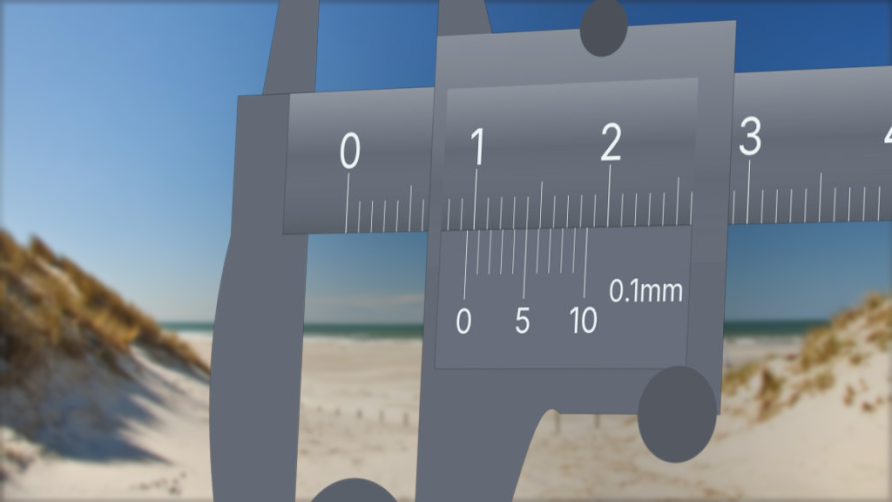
9.5 mm
